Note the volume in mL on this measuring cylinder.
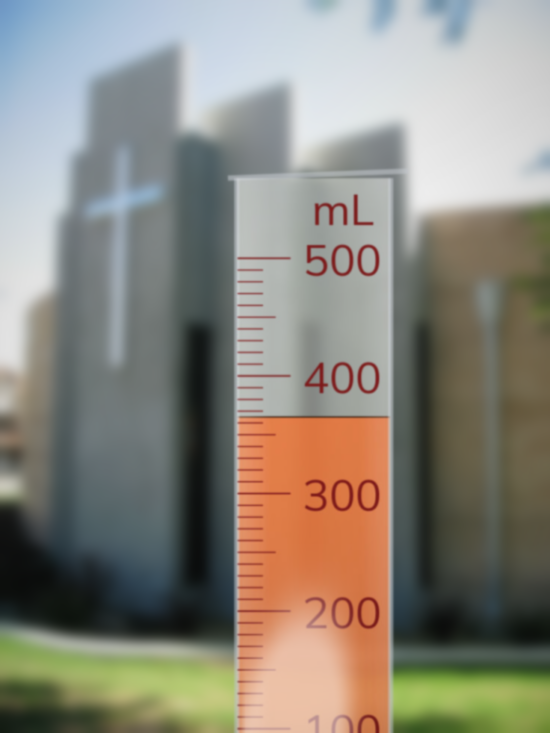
365 mL
